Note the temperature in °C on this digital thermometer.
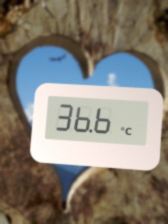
36.6 °C
